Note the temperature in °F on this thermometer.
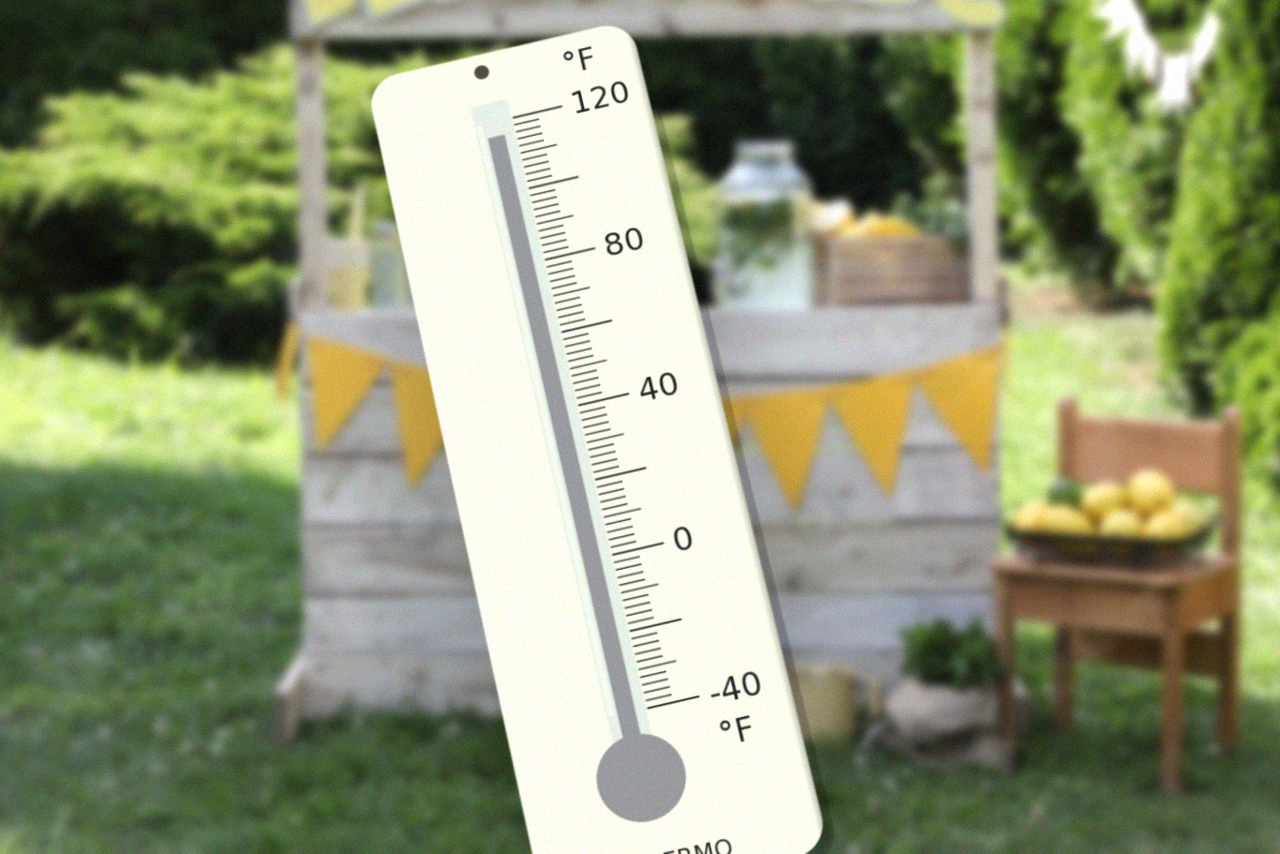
116 °F
